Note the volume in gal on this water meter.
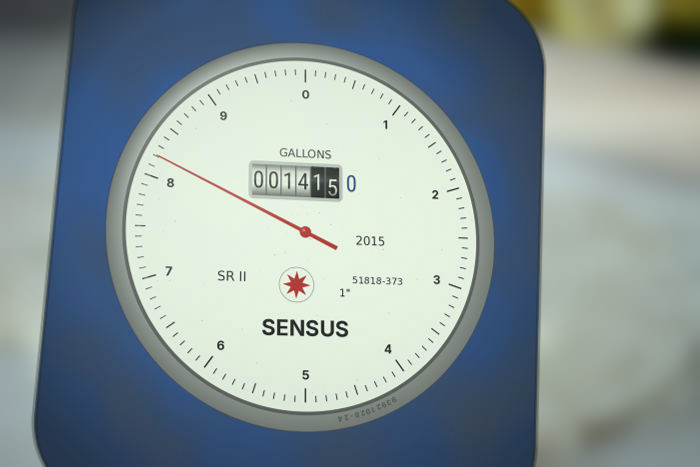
14148.2 gal
